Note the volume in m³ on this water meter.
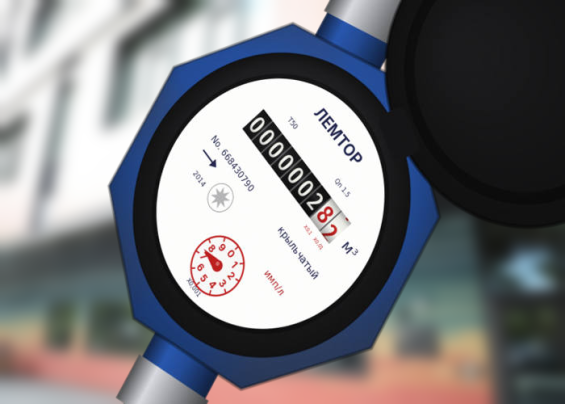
2.817 m³
